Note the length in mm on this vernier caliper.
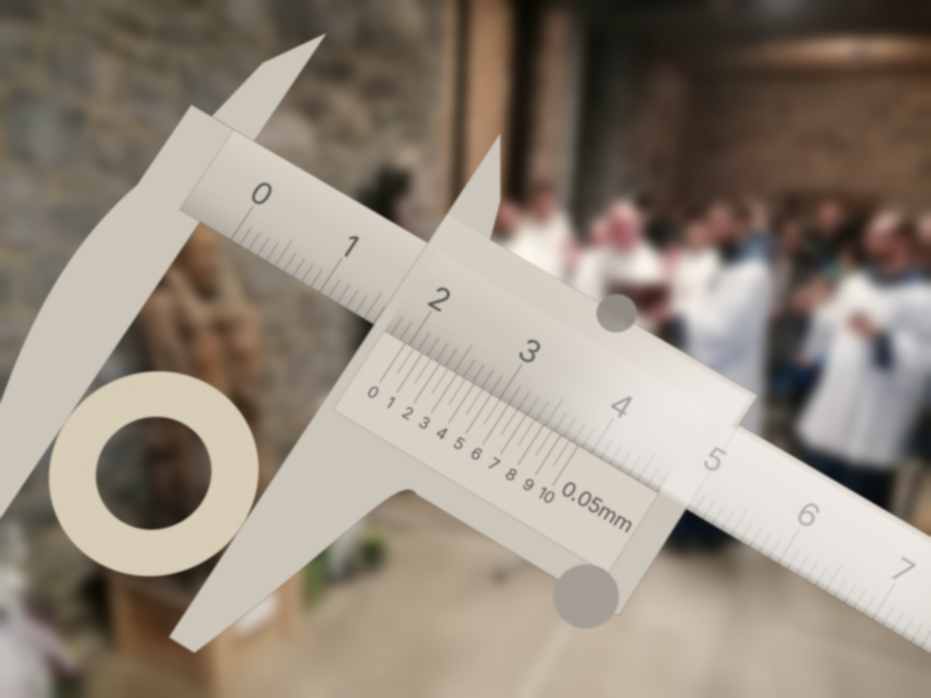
19.6 mm
